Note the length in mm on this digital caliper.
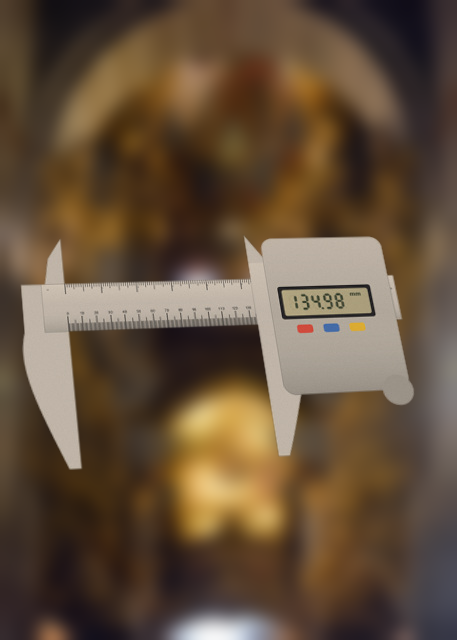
134.98 mm
